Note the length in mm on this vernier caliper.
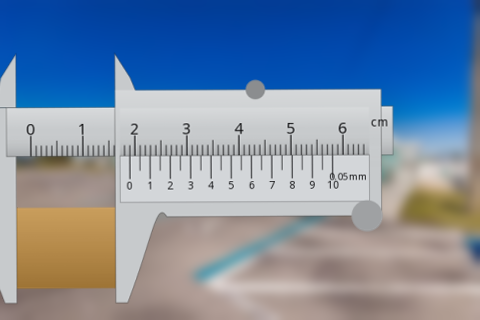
19.0 mm
